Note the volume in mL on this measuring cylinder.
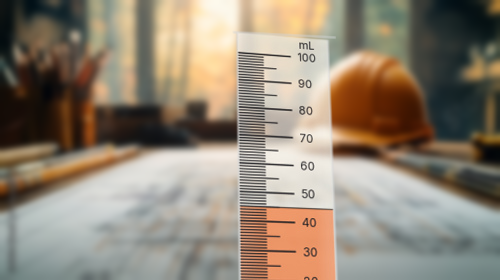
45 mL
